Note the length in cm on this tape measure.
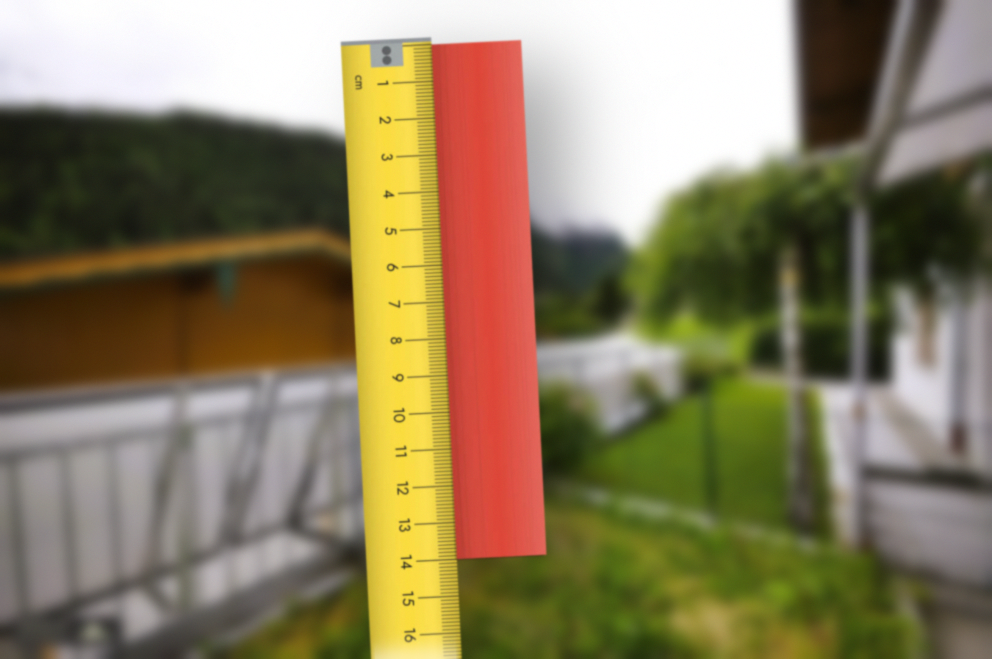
14 cm
